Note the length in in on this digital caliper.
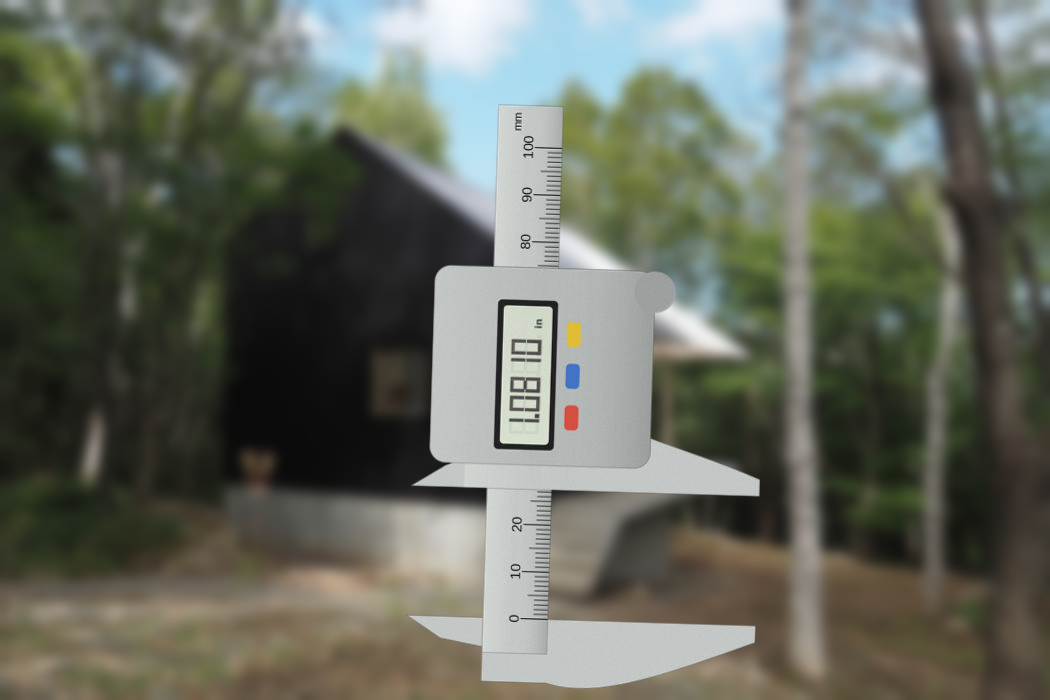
1.0810 in
